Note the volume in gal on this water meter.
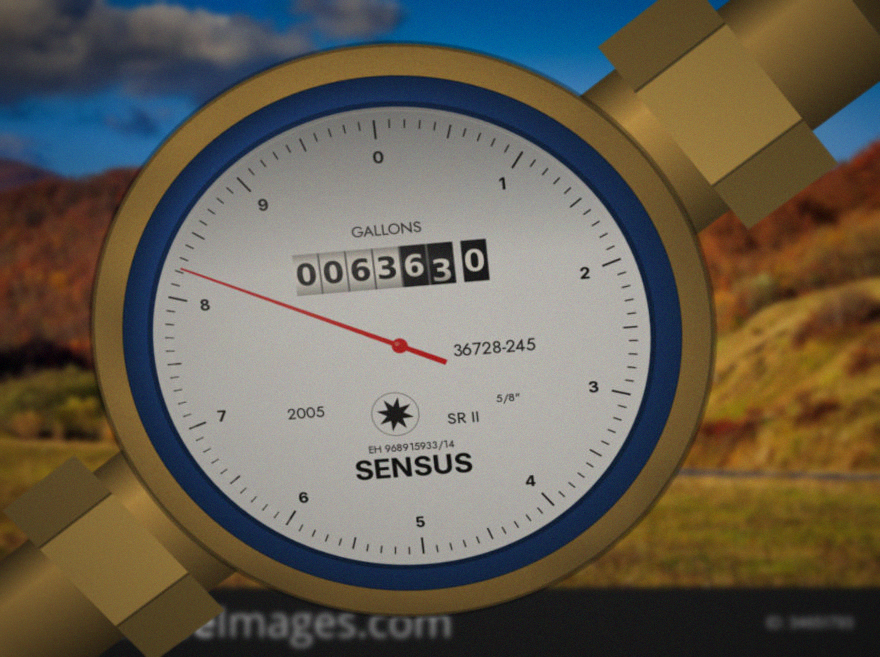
63628.2 gal
